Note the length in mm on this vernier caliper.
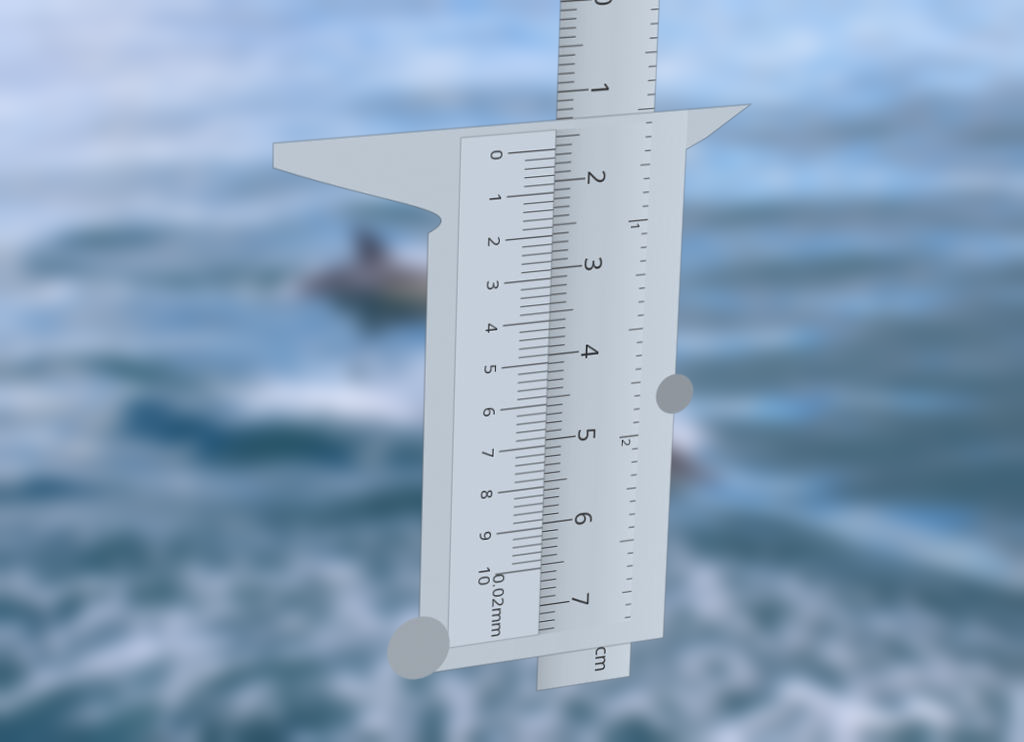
16.4 mm
